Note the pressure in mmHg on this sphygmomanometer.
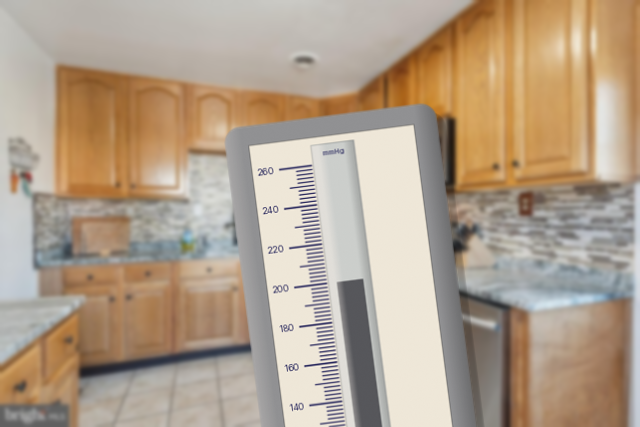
200 mmHg
